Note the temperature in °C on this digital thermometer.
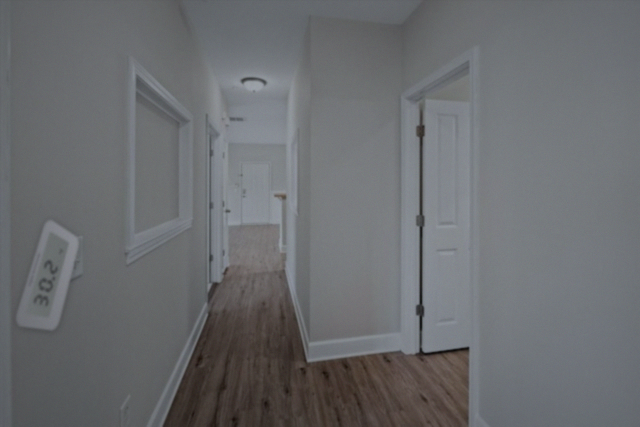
30.2 °C
